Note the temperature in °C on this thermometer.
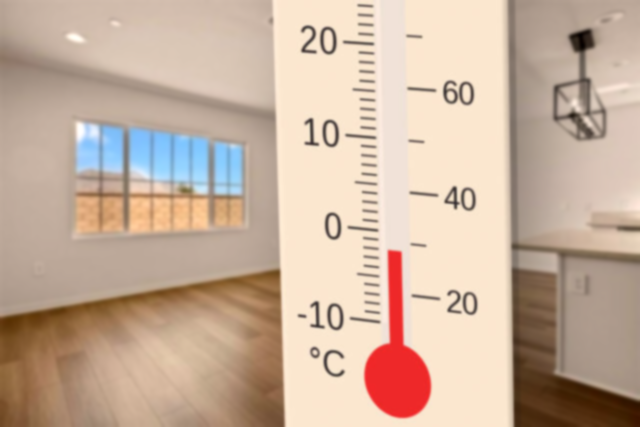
-2 °C
